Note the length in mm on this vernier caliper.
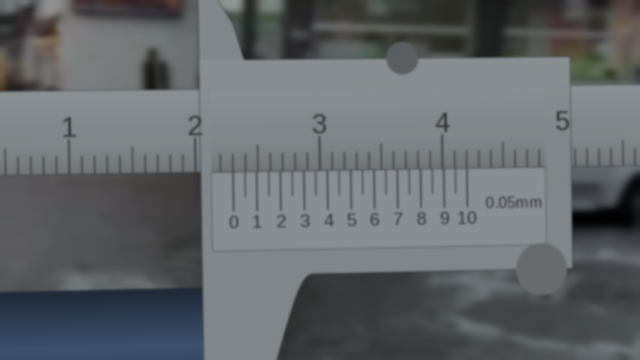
23.0 mm
